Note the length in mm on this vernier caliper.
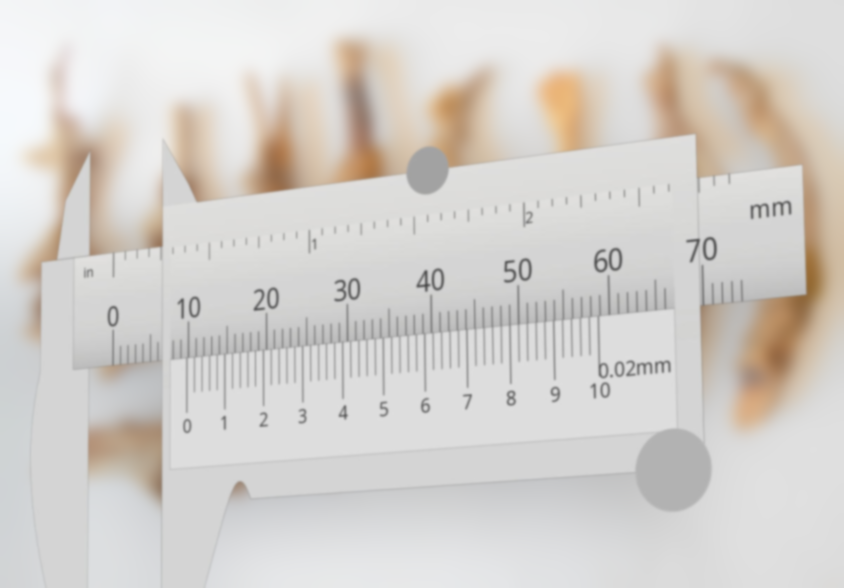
9.8 mm
